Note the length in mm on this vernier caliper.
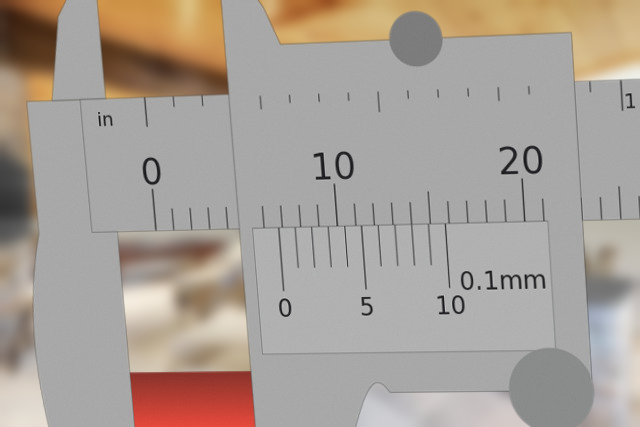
6.8 mm
